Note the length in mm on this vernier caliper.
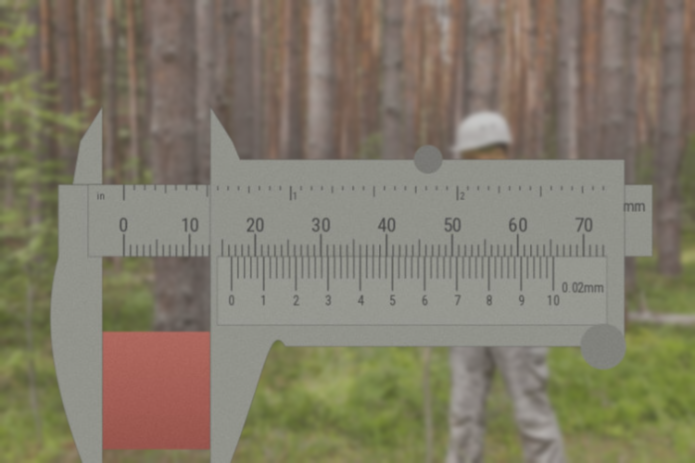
16.4 mm
